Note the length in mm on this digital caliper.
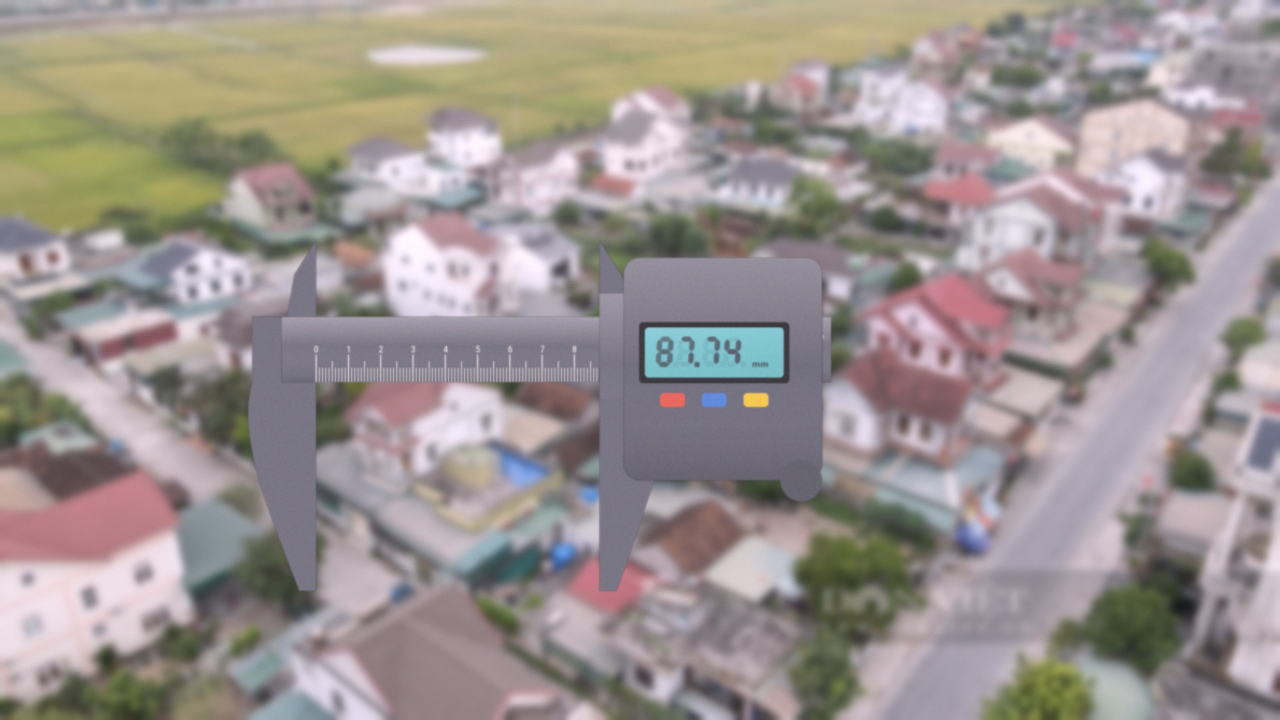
87.74 mm
